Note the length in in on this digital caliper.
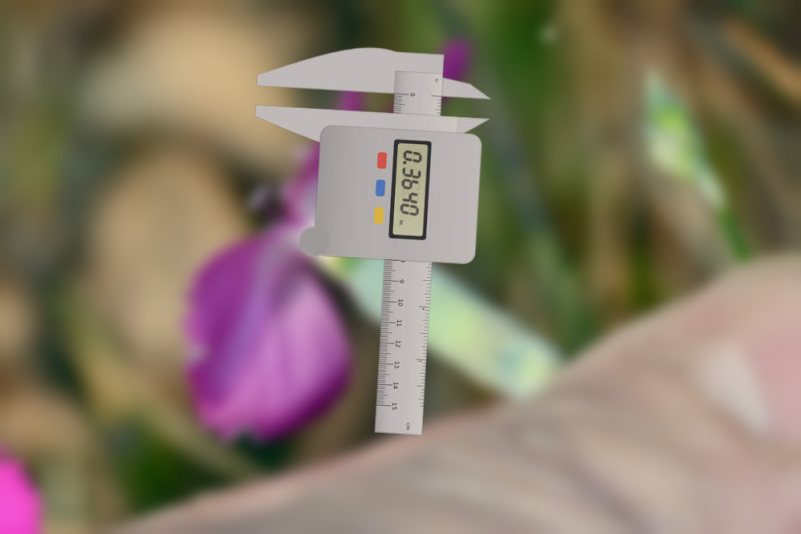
0.3640 in
